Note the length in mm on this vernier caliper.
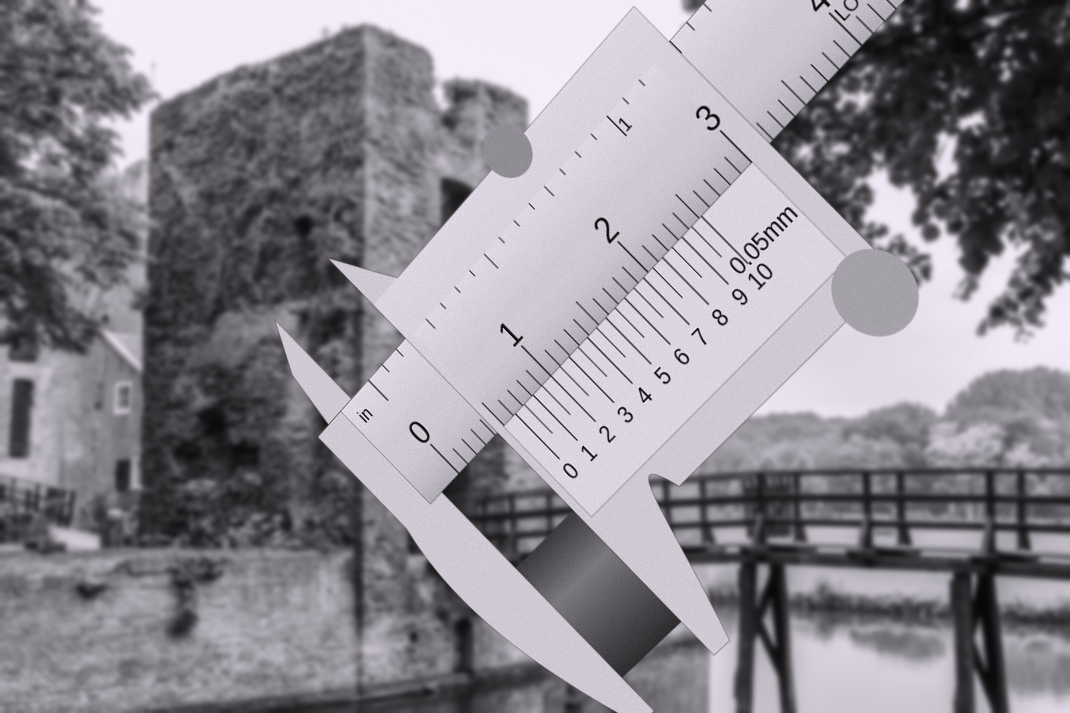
6.2 mm
